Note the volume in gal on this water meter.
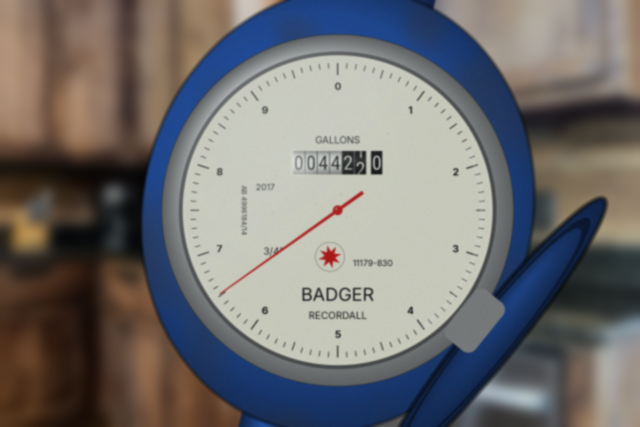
44216.5 gal
